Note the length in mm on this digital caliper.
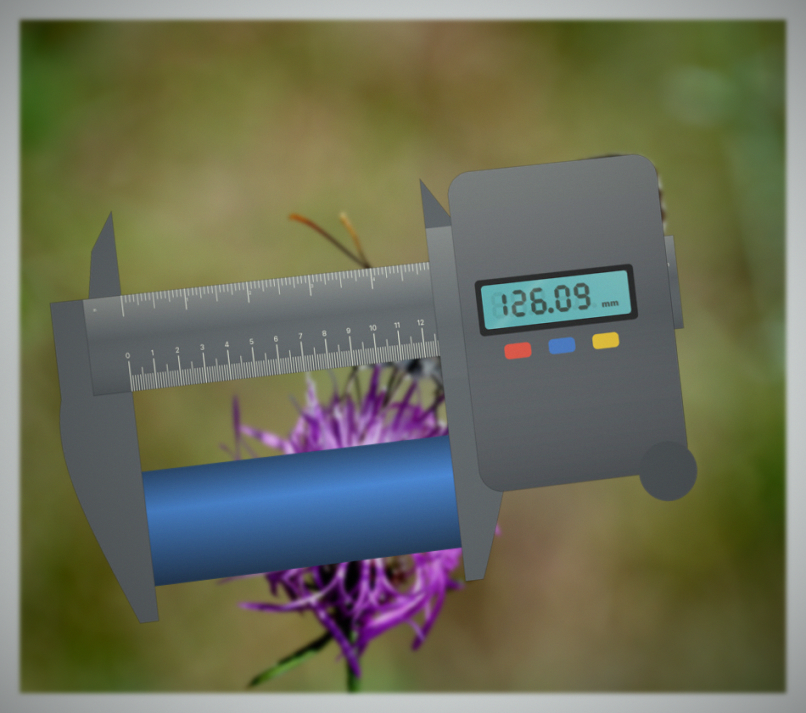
126.09 mm
